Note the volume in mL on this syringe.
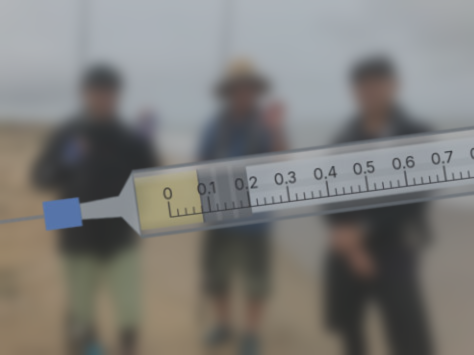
0.08 mL
